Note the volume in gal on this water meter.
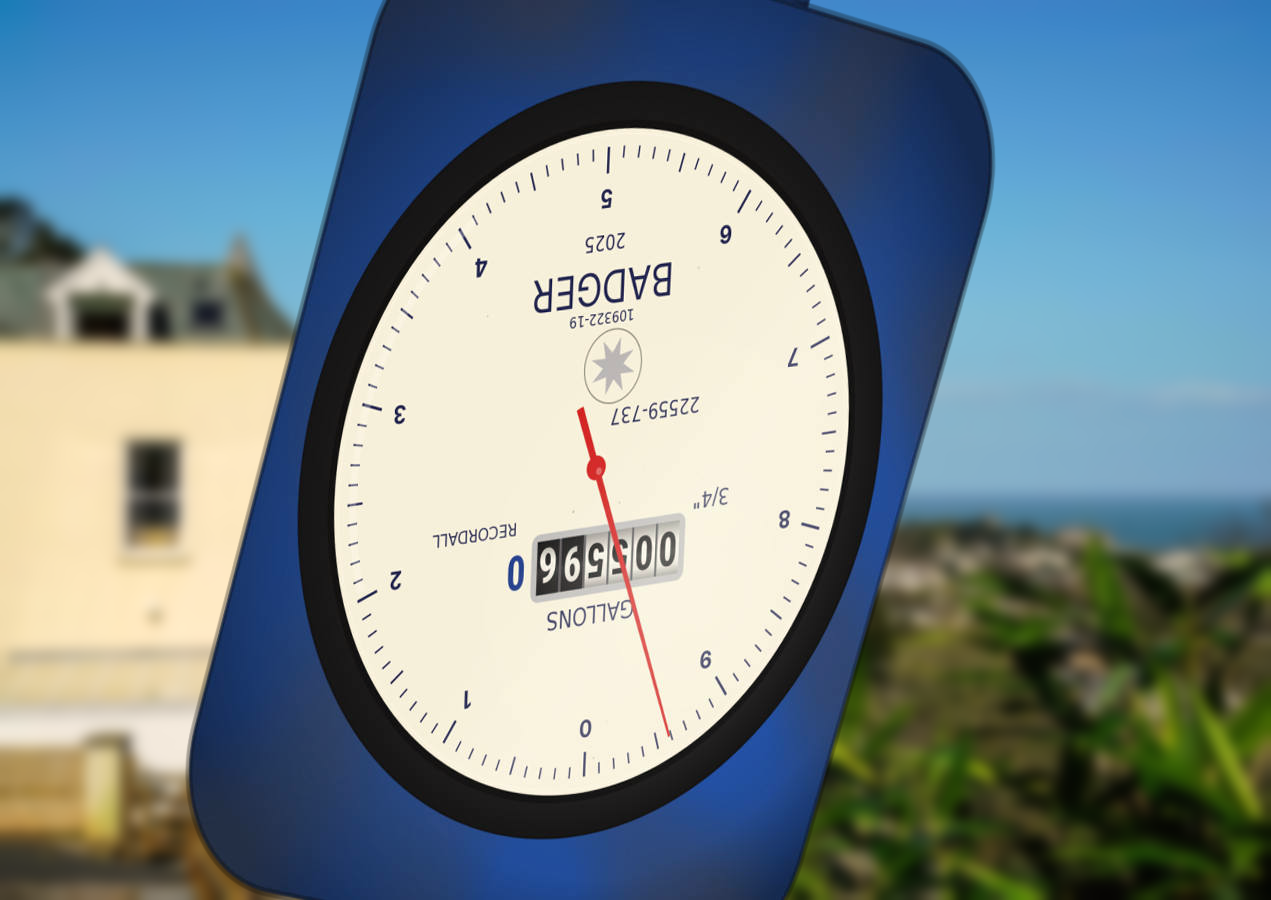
55959.4 gal
